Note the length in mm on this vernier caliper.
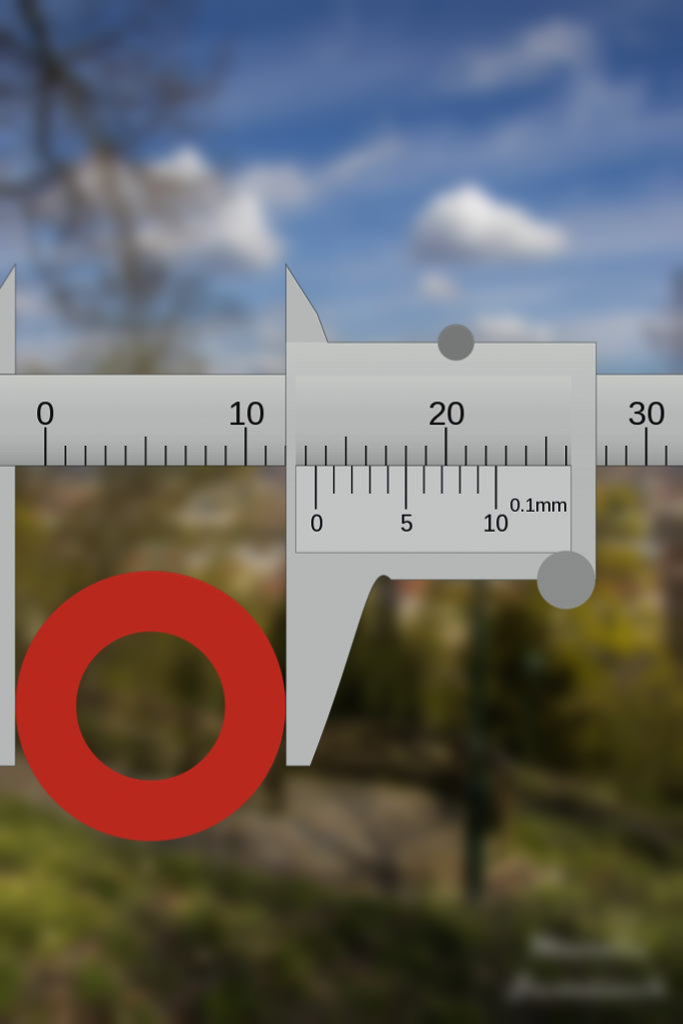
13.5 mm
